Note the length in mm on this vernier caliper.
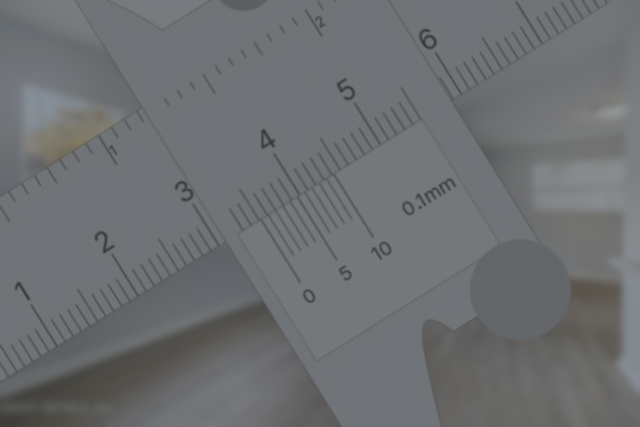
35.2 mm
